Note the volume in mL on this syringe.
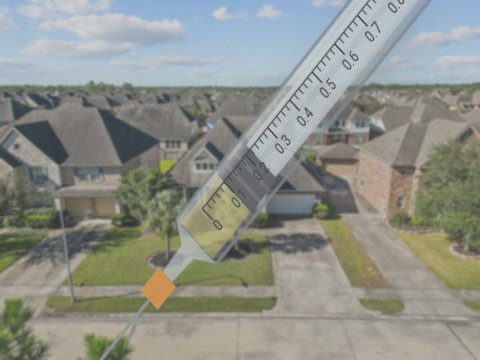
0.1 mL
